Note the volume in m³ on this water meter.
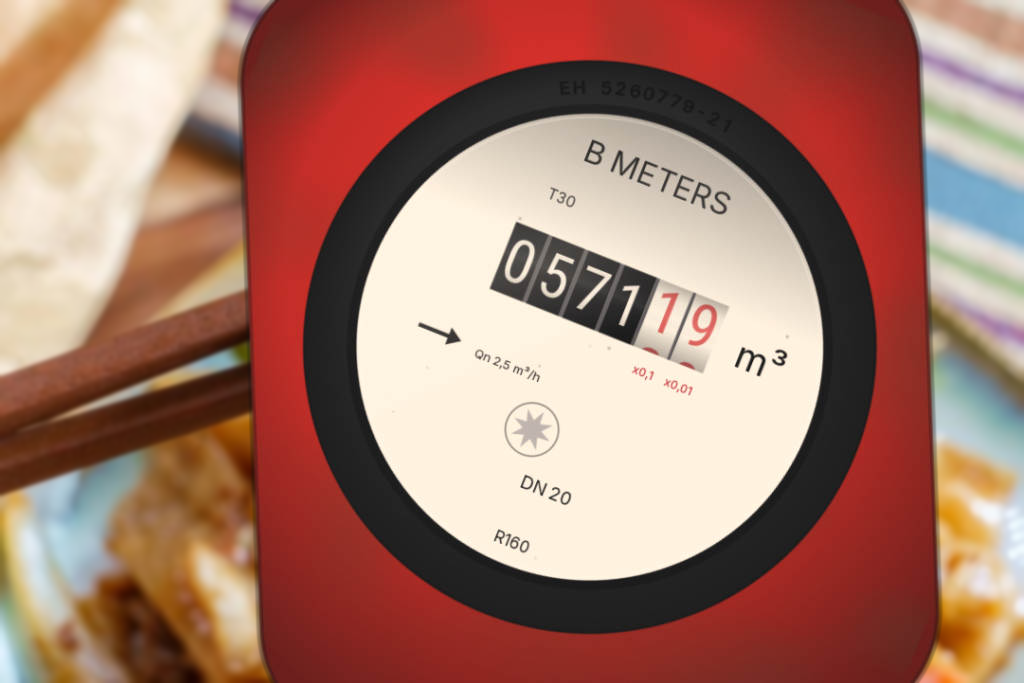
571.19 m³
